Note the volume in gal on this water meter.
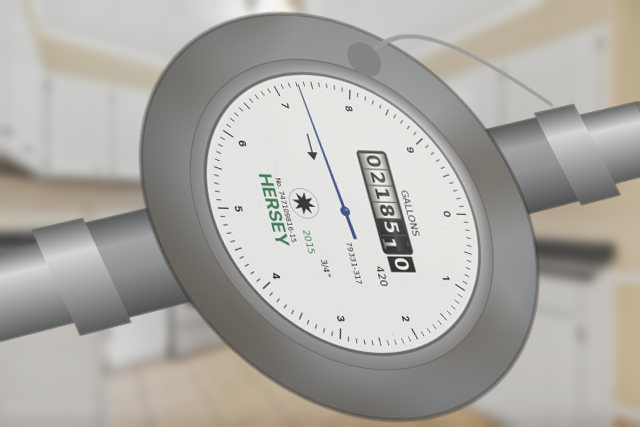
218507.3 gal
